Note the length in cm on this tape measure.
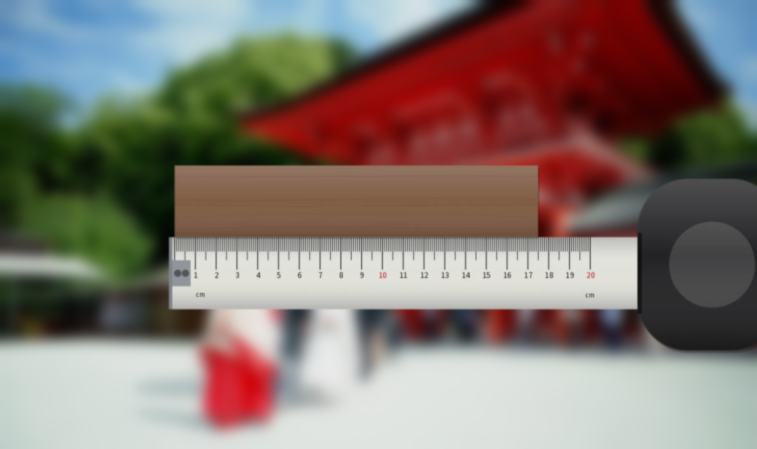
17.5 cm
